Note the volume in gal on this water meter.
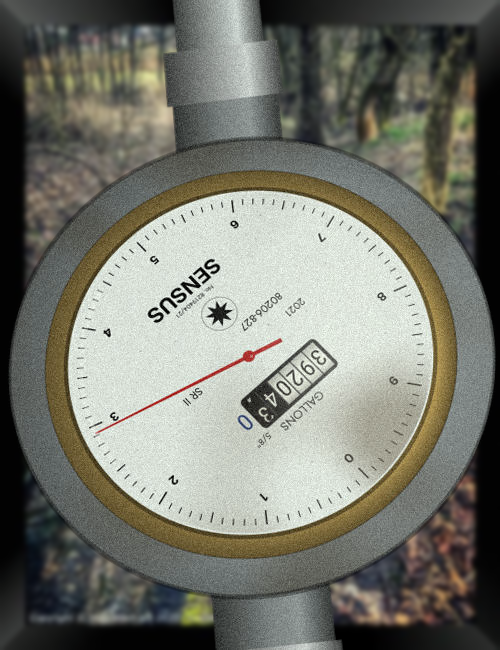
3920432.9 gal
